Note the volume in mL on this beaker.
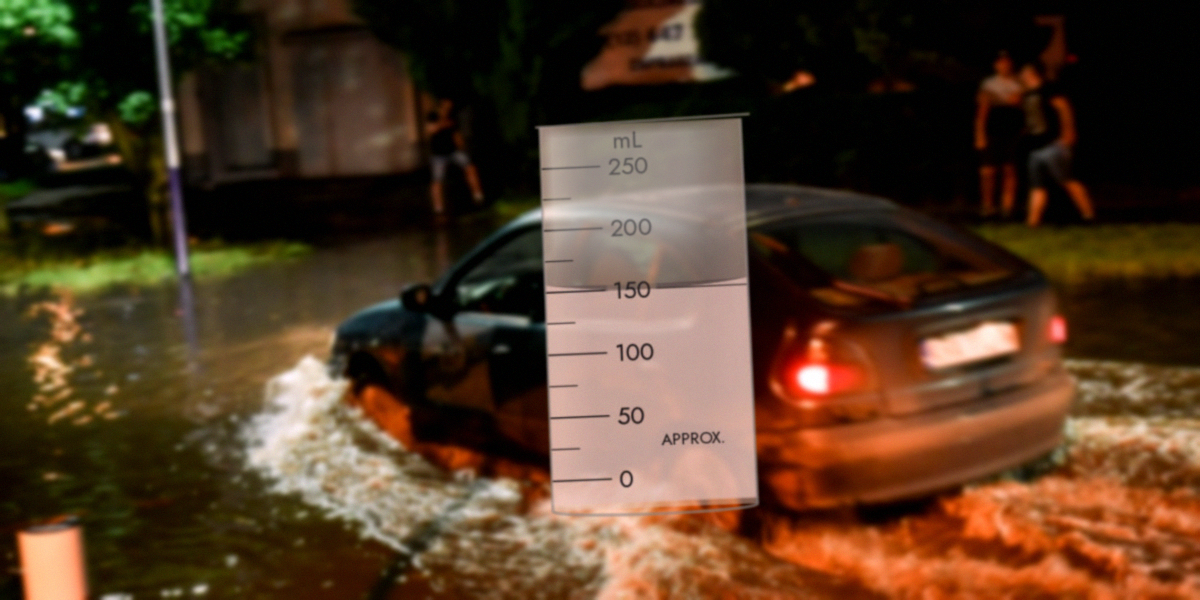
150 mL
